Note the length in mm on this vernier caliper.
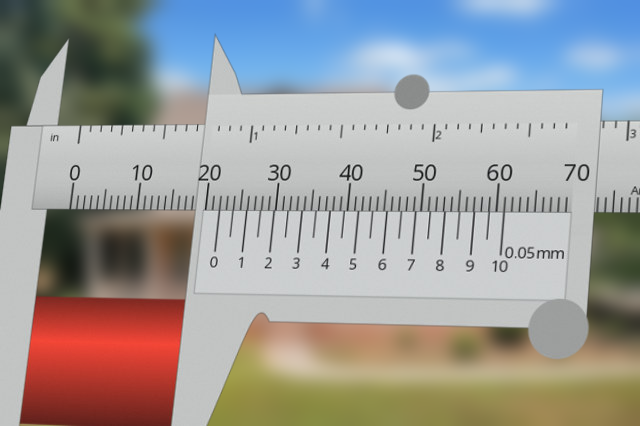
22.0 mm
